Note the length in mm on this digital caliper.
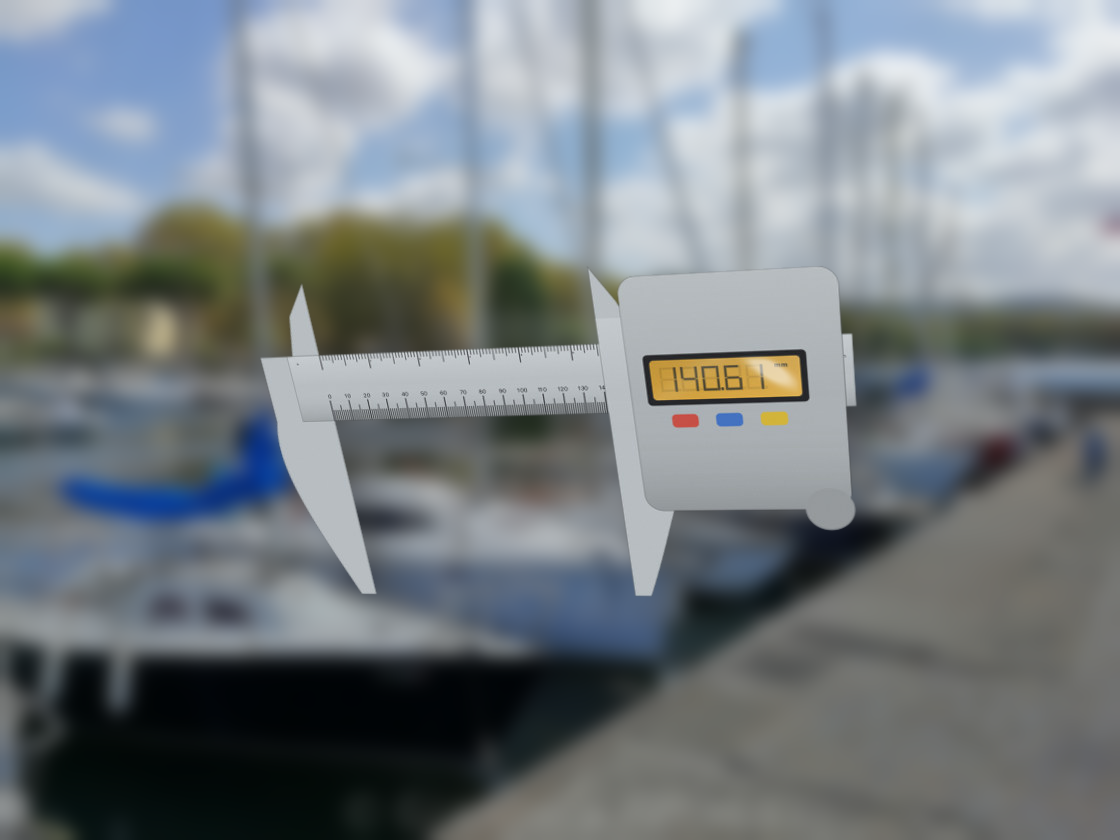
140.61 mm
